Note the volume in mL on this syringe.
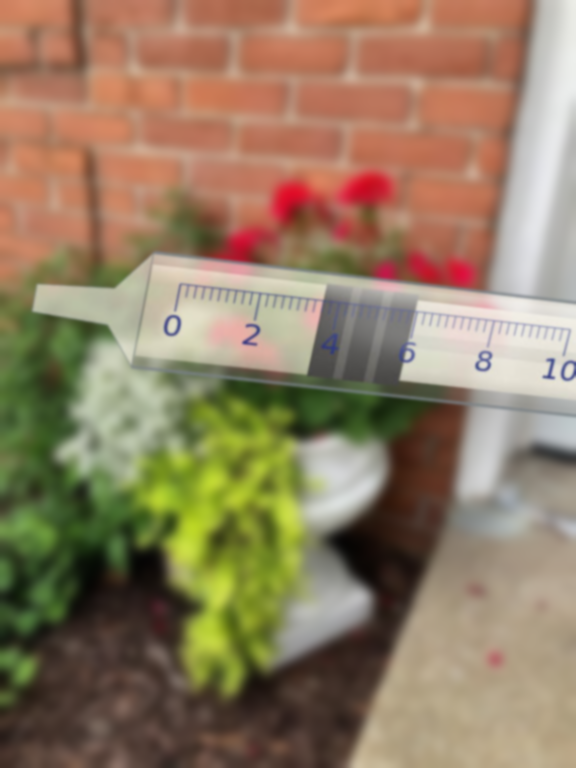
3.6 mL
